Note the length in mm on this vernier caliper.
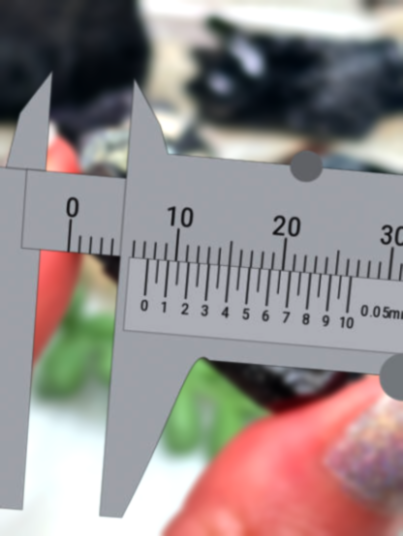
7.4 mm
